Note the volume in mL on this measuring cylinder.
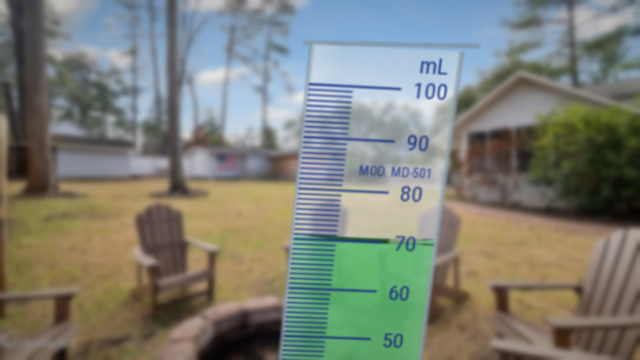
70 mL
